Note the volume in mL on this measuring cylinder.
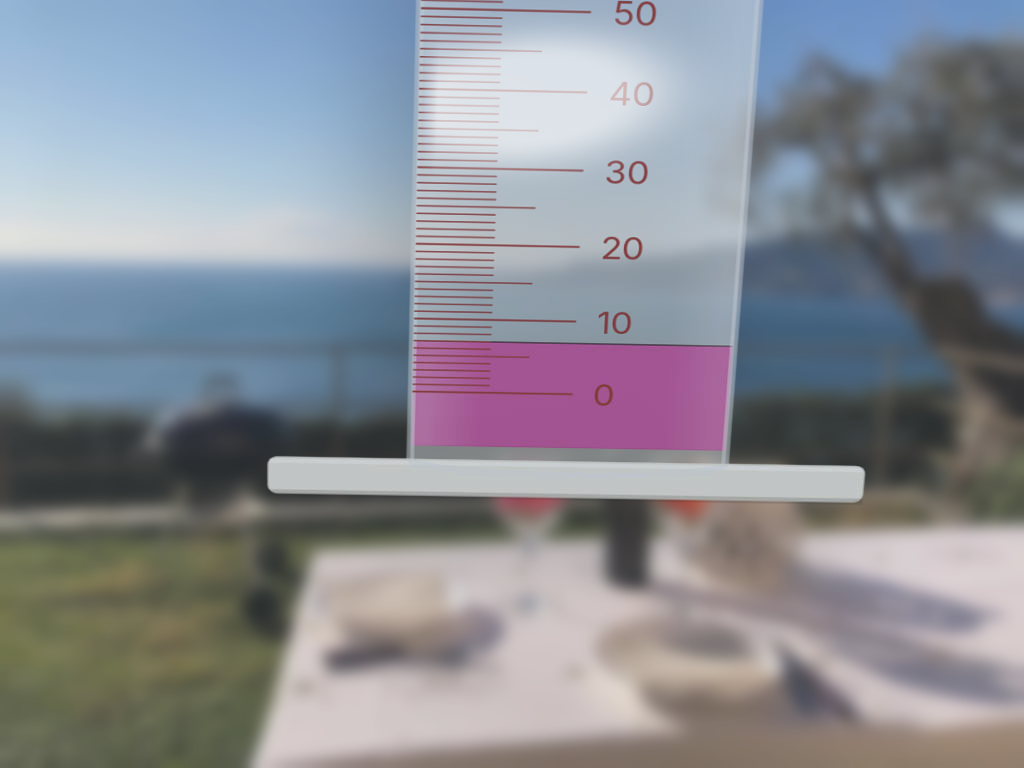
7 mL
